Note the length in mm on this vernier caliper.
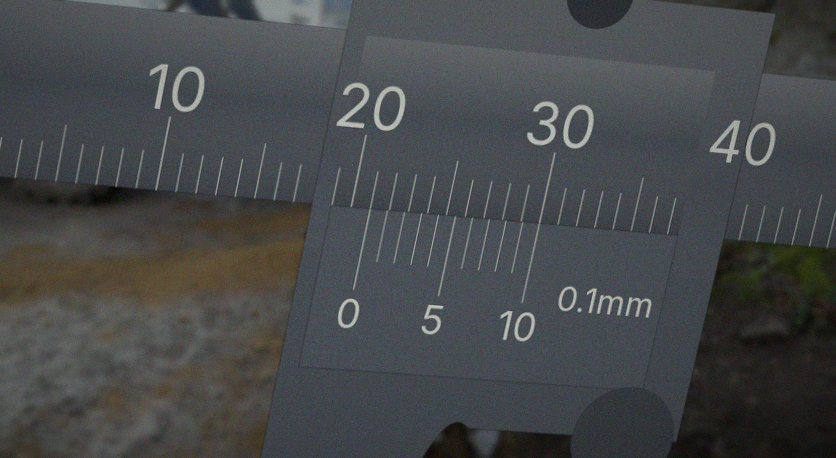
21.0 mm
